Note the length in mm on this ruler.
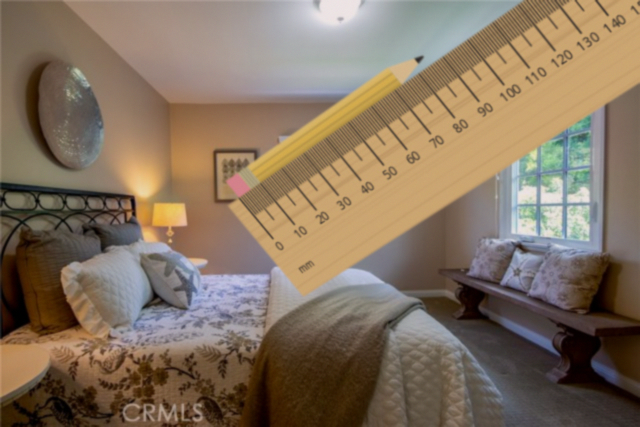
85 mm
